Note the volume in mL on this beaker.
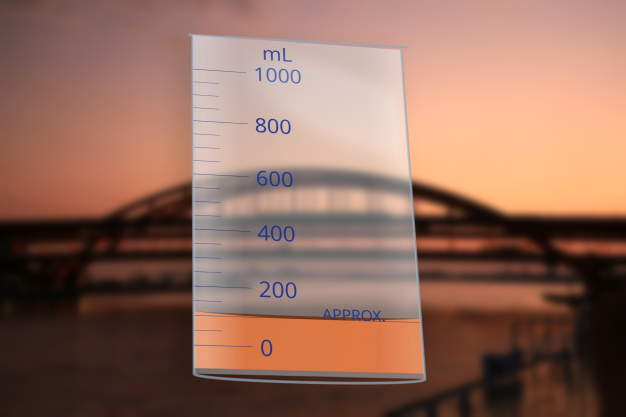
100 mL
